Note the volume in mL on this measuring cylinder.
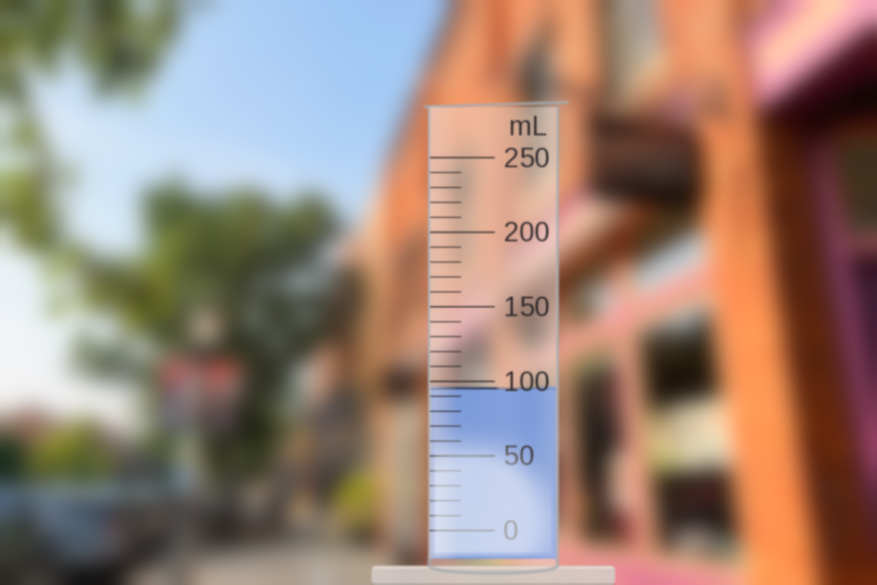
95 mL
